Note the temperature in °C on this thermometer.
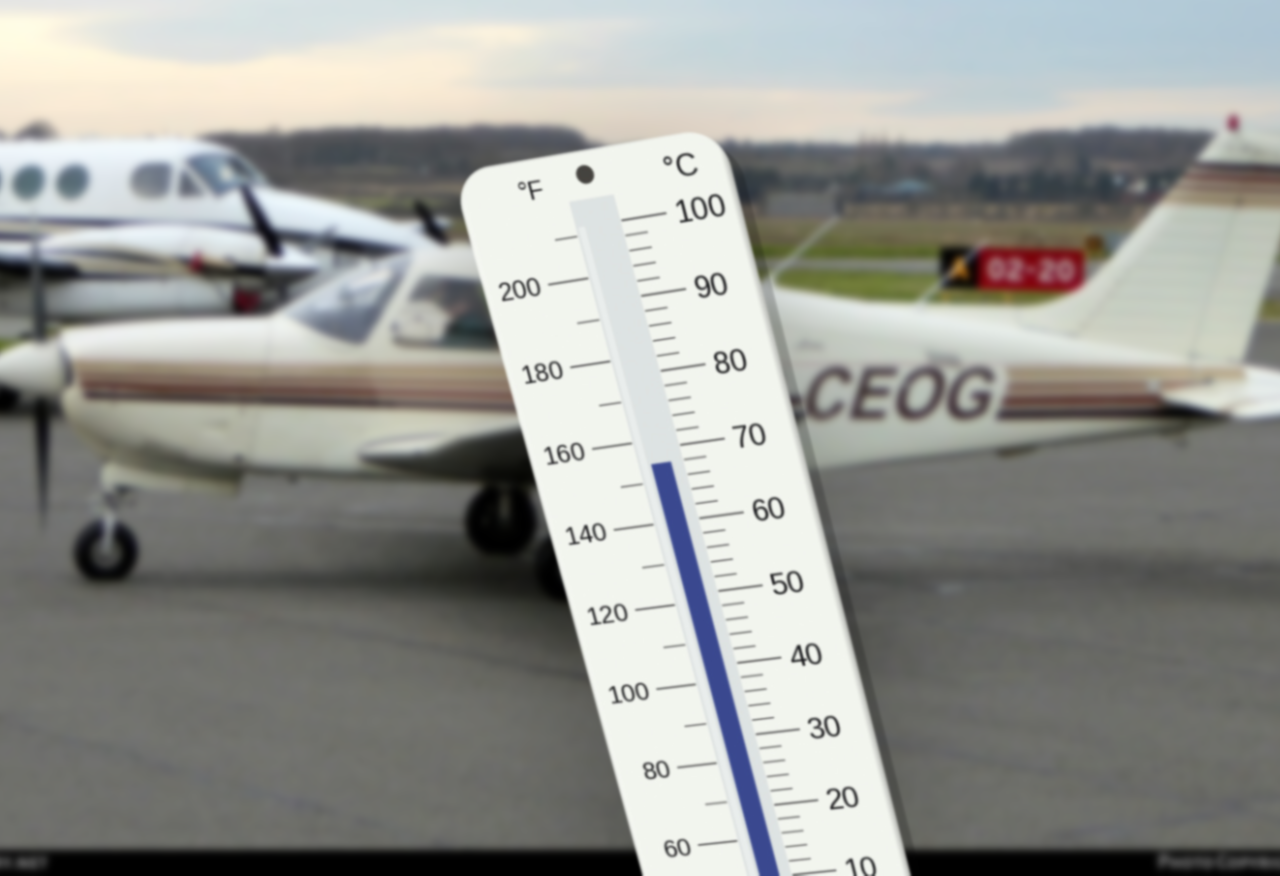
68 °C
